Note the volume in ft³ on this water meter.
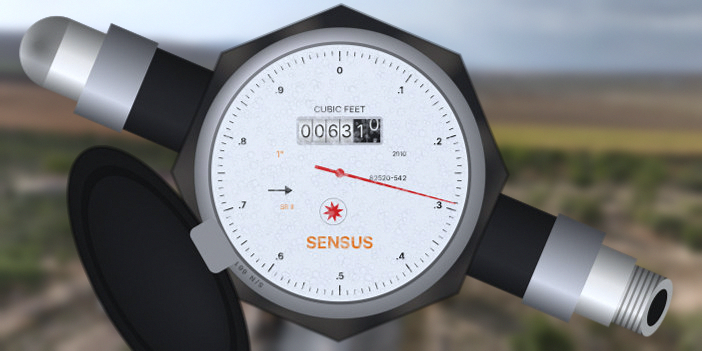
6310.29 ft³
